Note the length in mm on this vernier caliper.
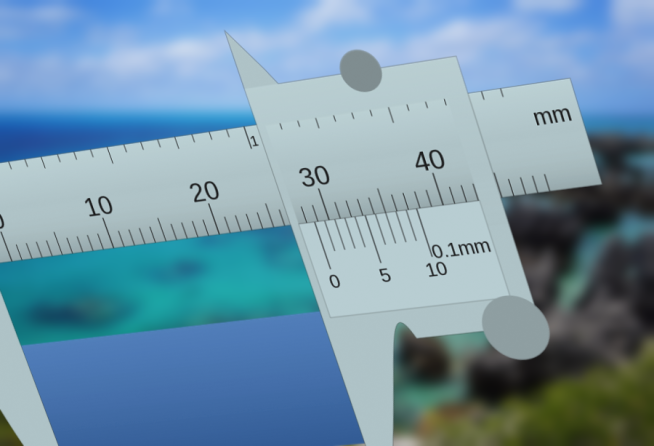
28.7 mm
